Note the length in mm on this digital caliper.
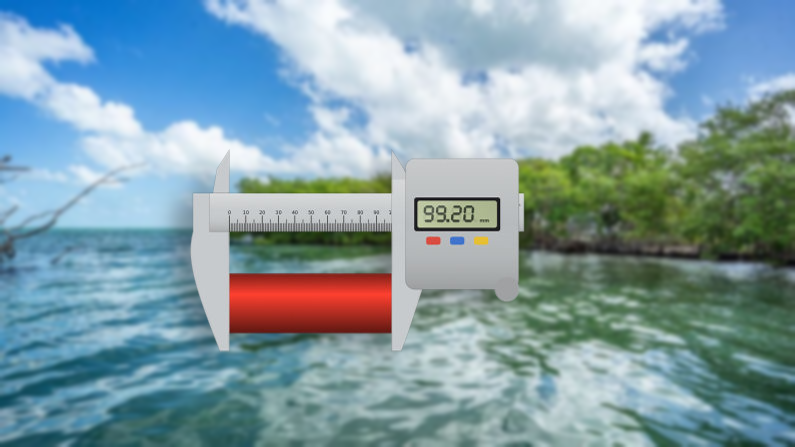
99.20 mm
